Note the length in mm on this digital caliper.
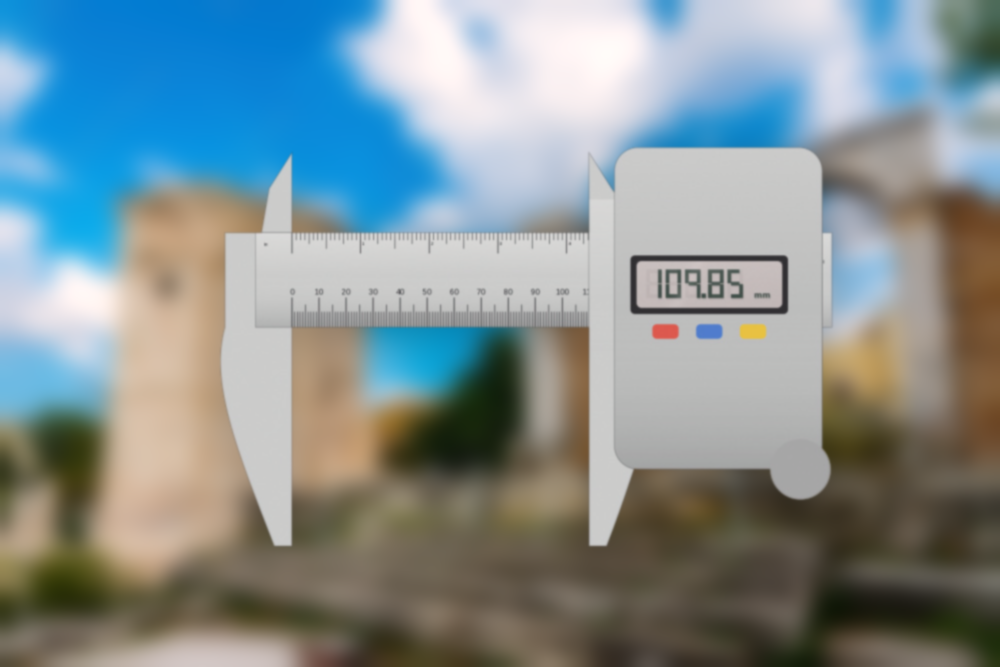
109.85 mm
